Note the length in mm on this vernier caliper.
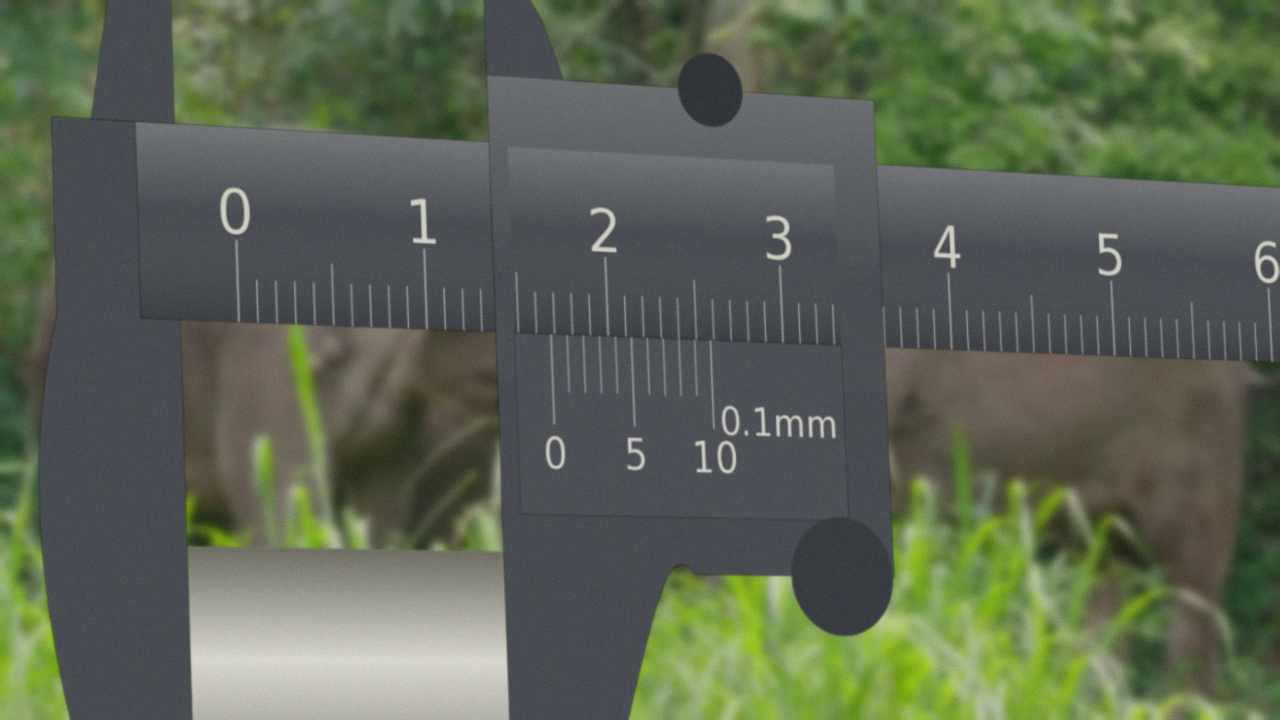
16.8 mm
